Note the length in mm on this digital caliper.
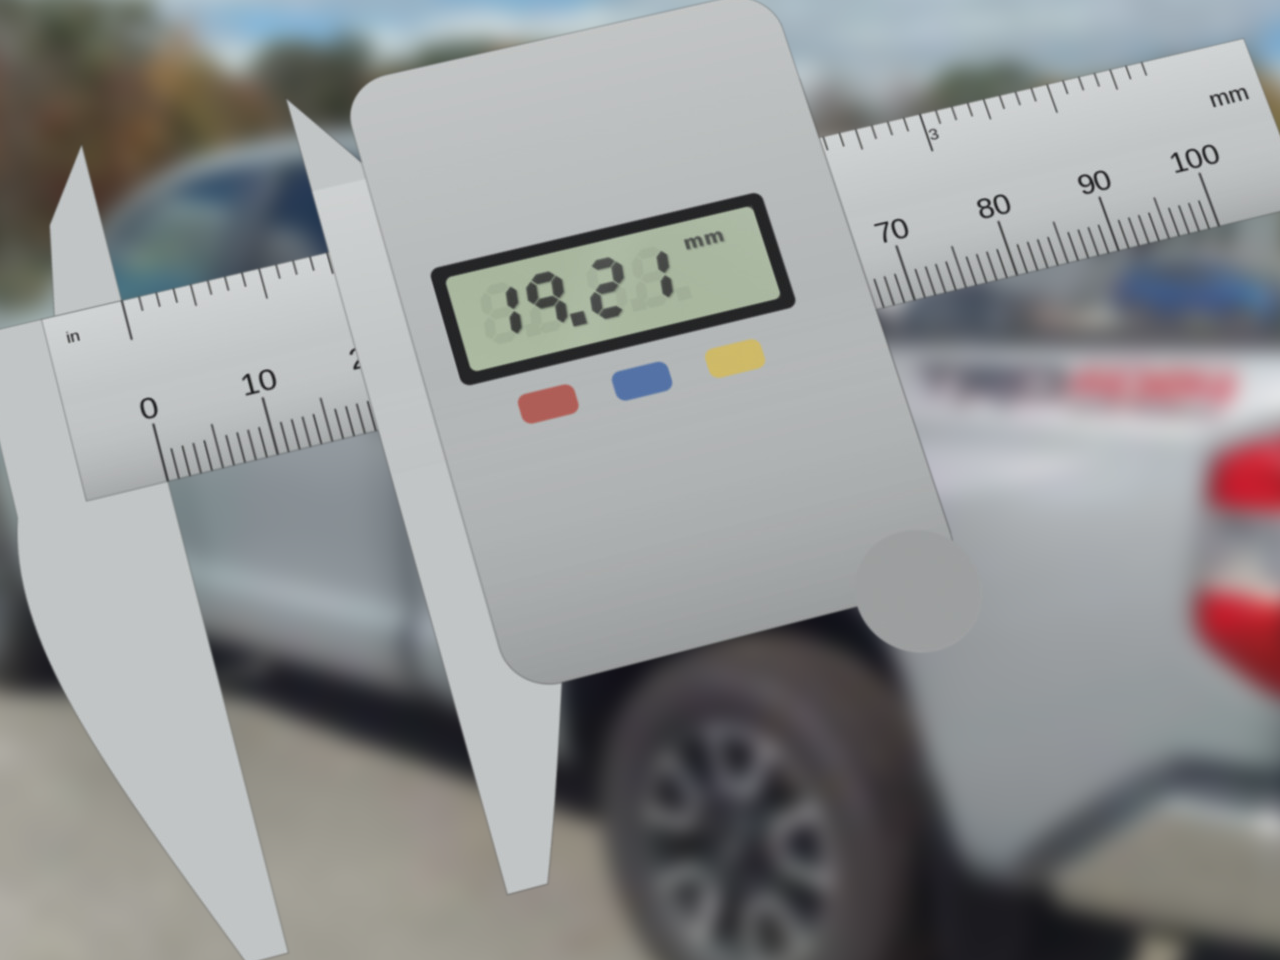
19.21 mm
